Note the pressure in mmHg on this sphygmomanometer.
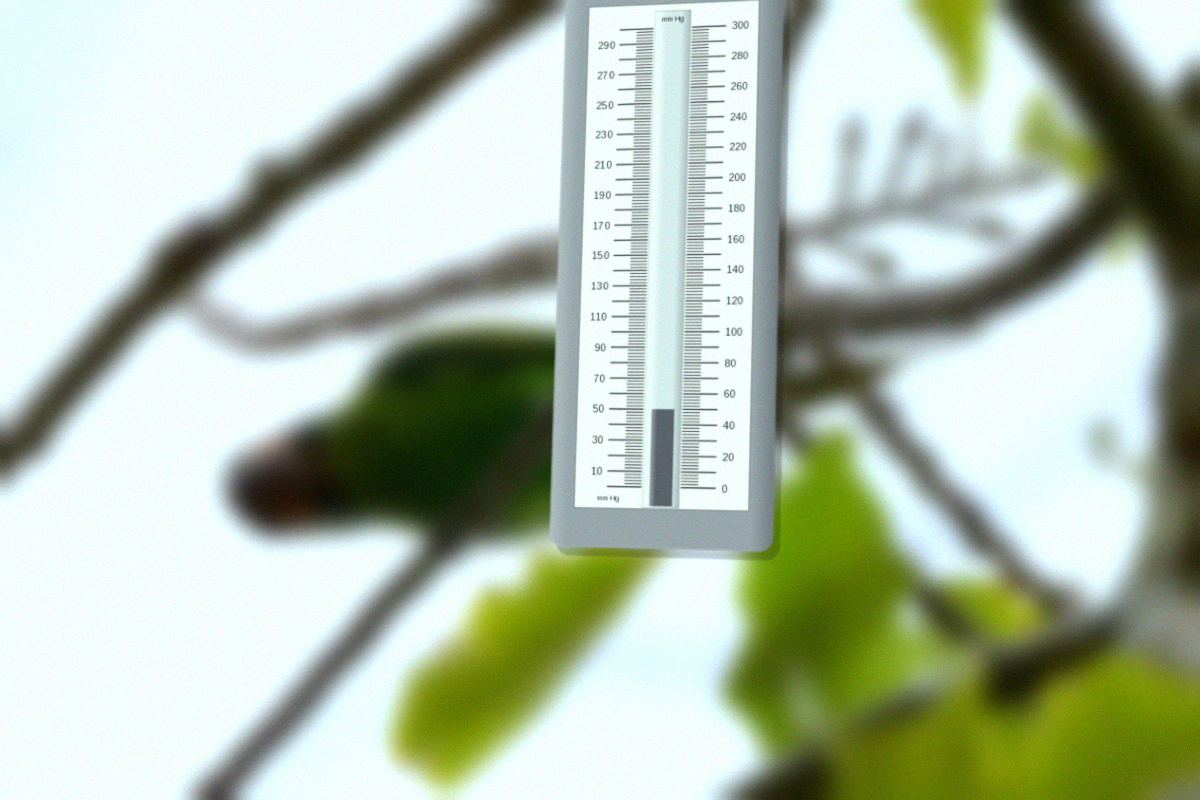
50 mmHg
